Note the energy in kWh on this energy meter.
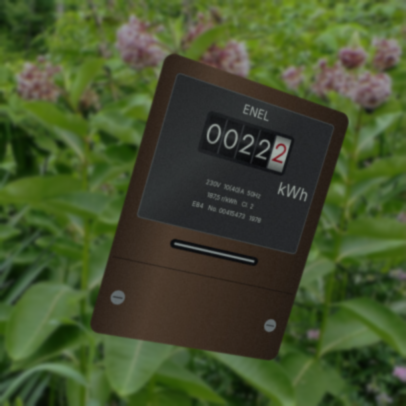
22.2 kWh
